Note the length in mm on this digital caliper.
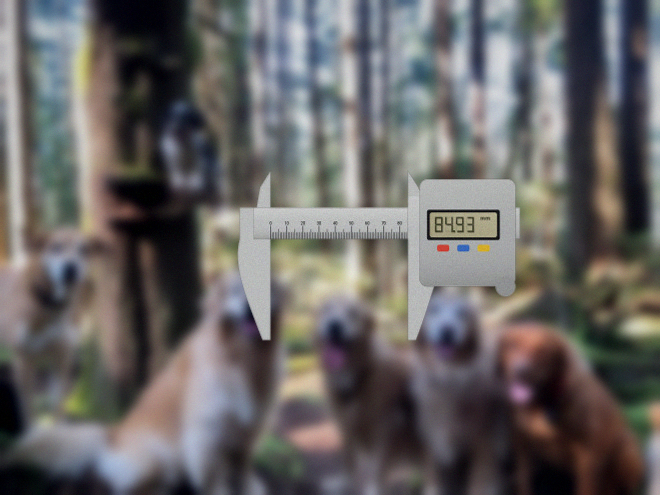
84.93 mm
